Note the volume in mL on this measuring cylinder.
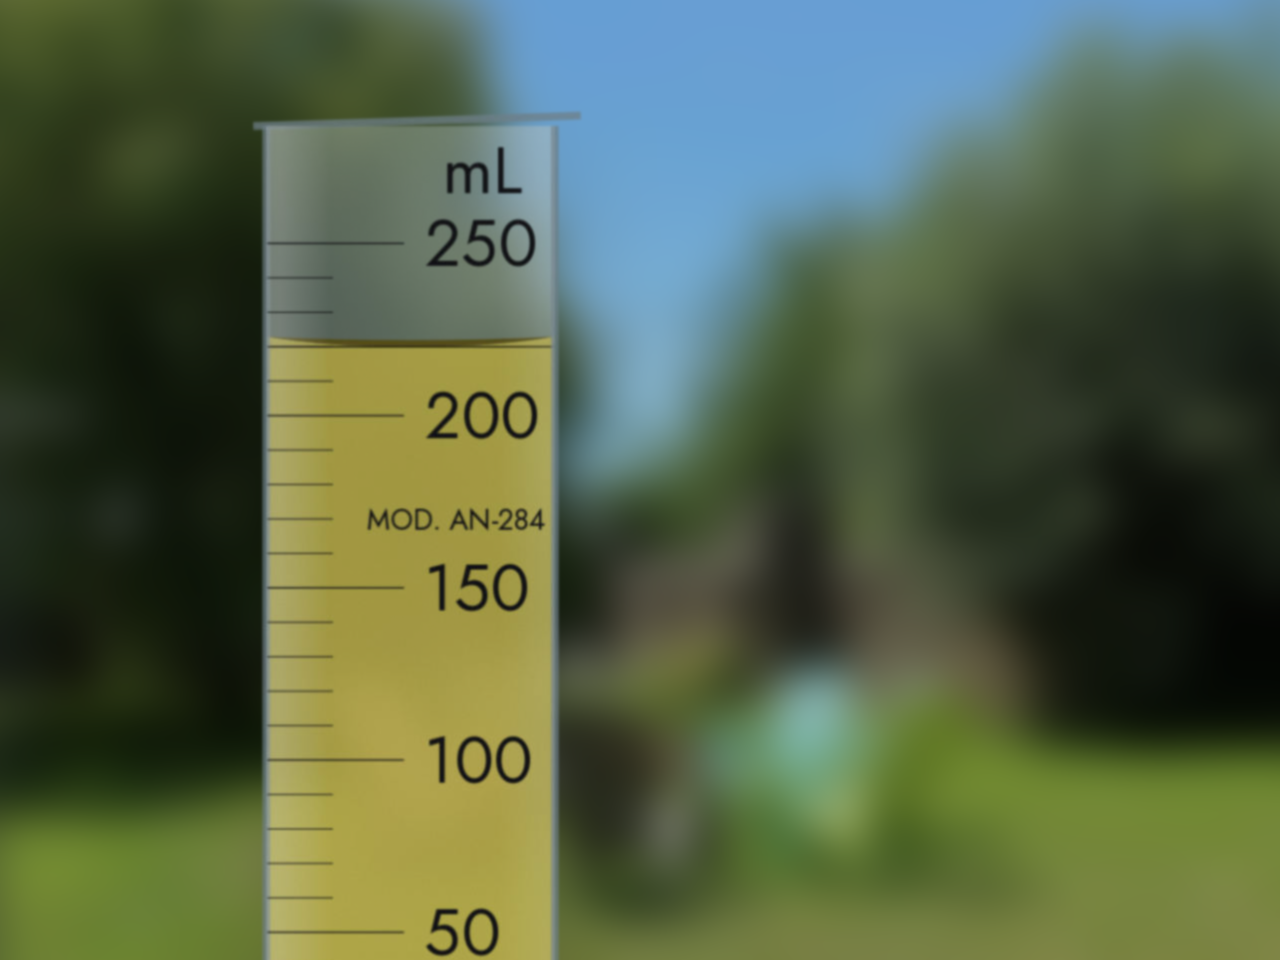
220 mL
